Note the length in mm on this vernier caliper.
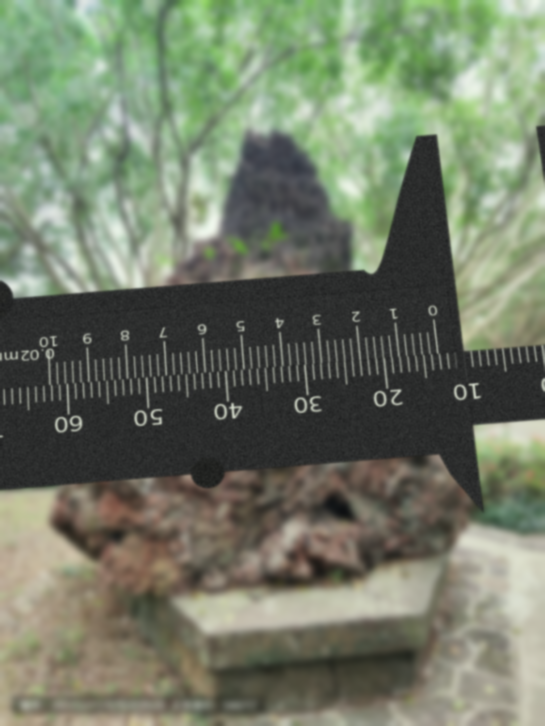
13.2 mm
